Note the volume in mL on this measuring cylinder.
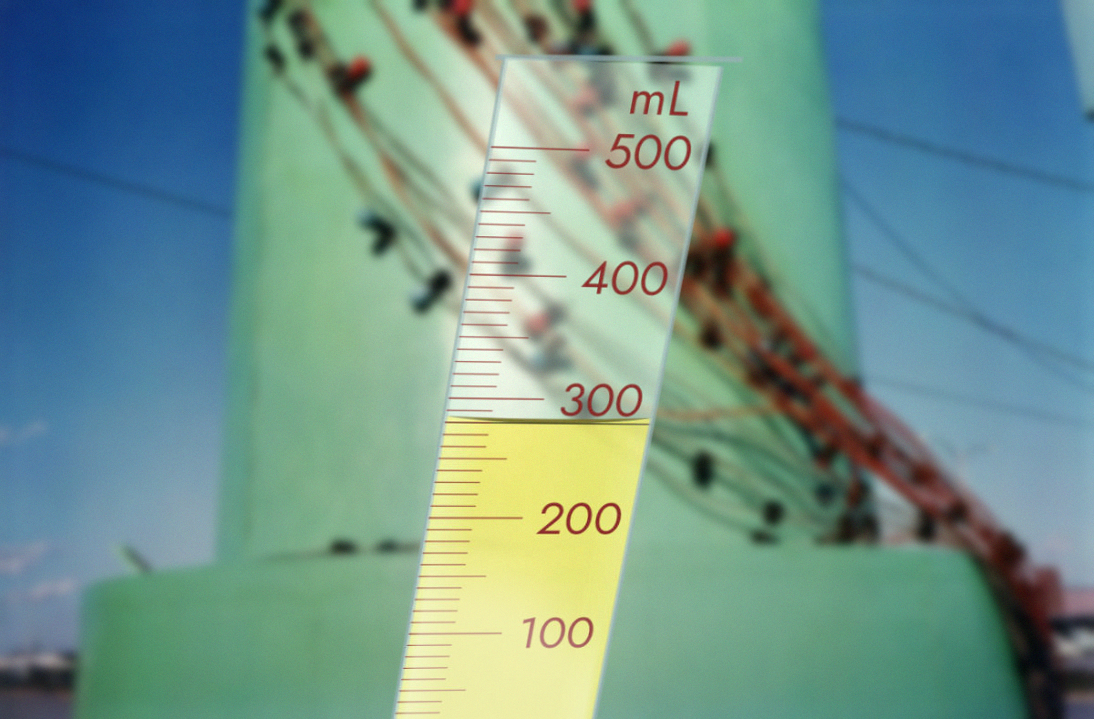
280 mL
